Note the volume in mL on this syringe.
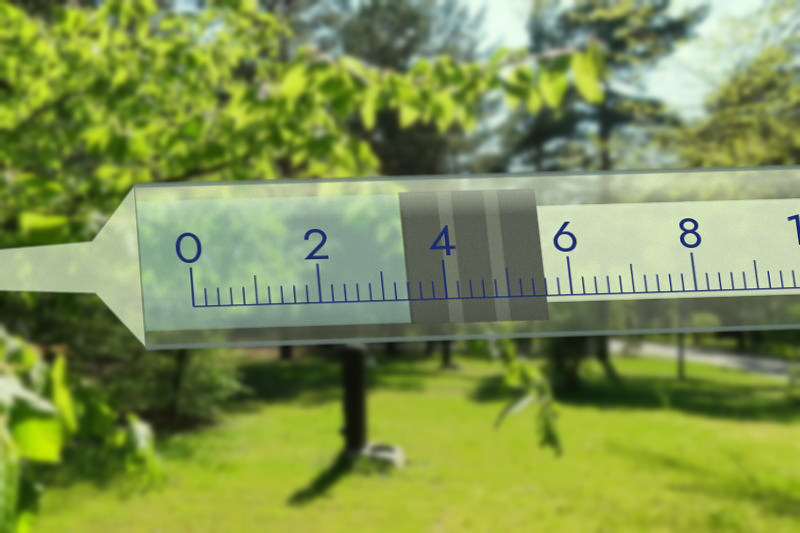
3.4 mL
